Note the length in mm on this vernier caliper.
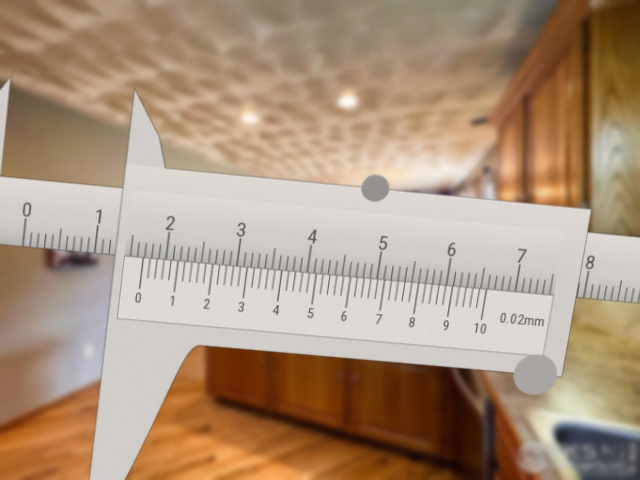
16.8 mm
